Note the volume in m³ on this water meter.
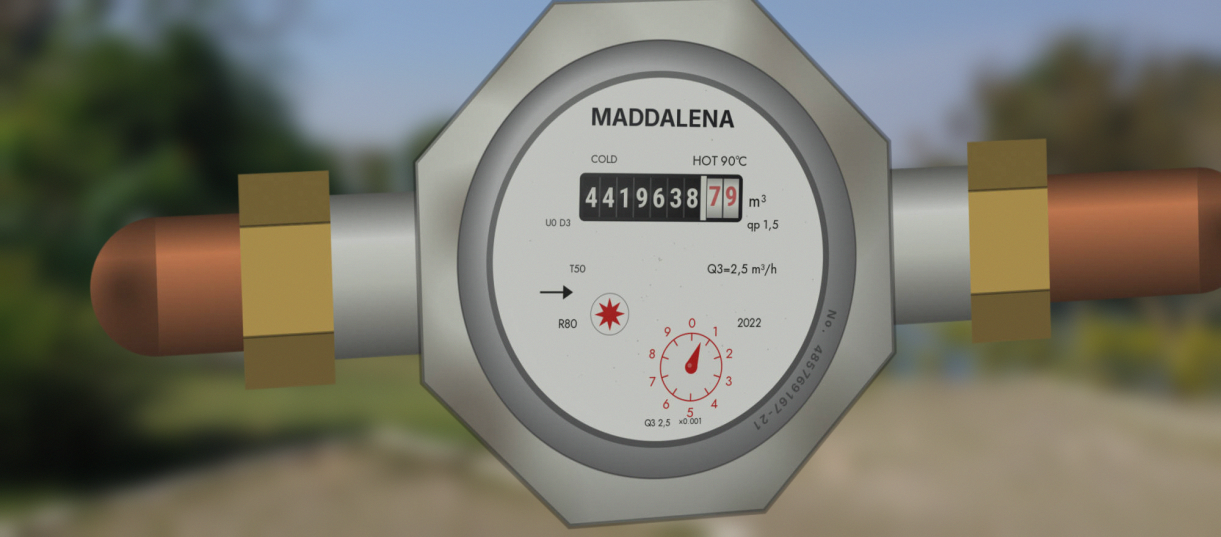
4419638.790 m³
